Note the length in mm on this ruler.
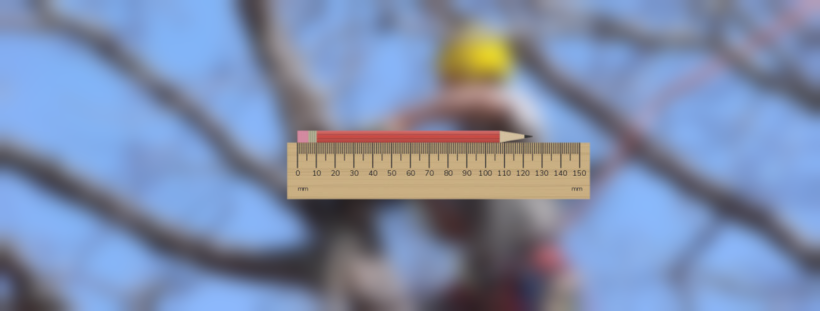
125 mm
